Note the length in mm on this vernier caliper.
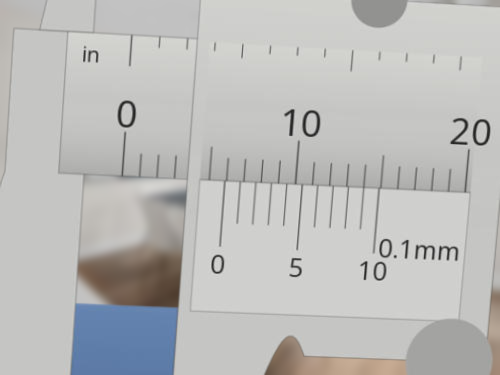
5.9 mm
